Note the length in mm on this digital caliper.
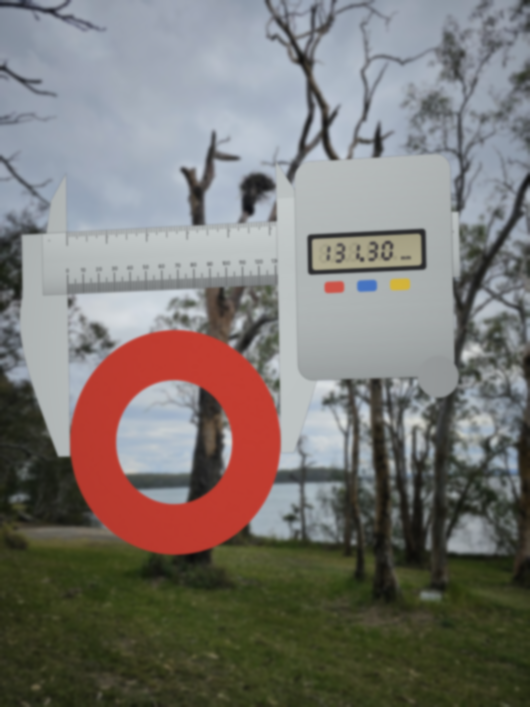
131.30 mm
